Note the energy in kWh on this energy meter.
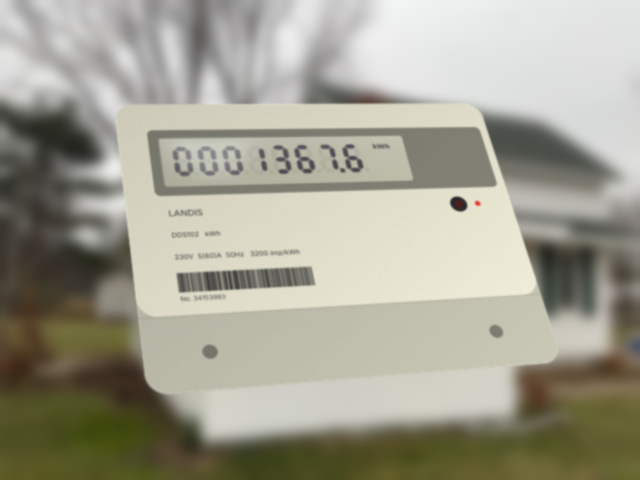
1367.6 kWh
